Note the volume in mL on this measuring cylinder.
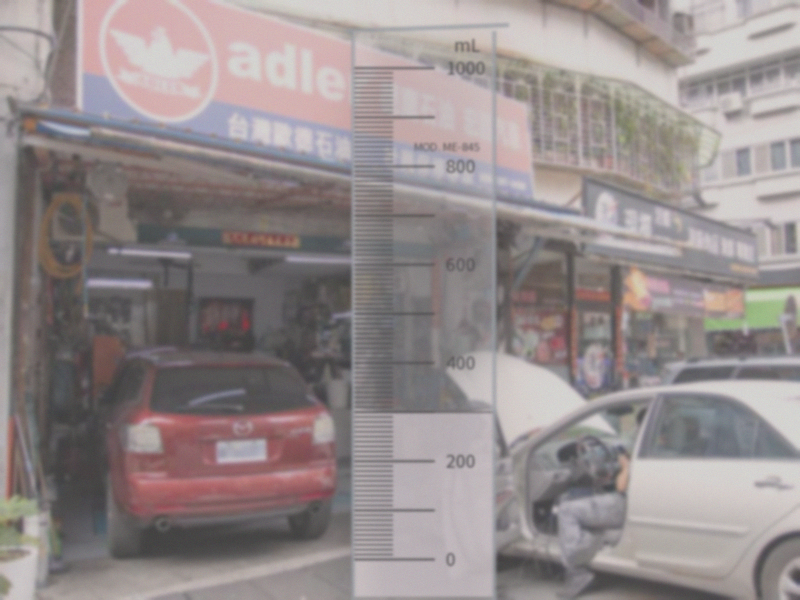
300 mL
